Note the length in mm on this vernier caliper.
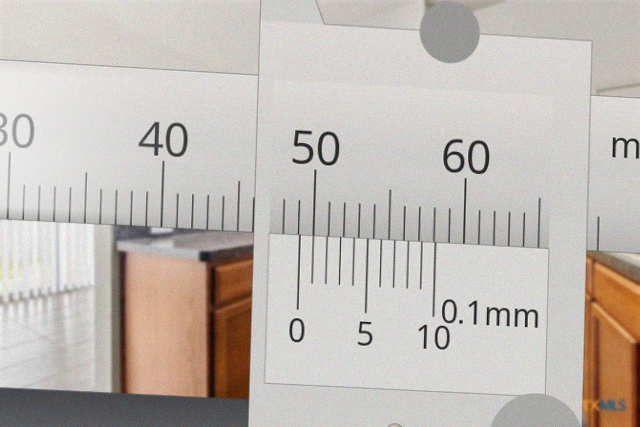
49.1 mm
